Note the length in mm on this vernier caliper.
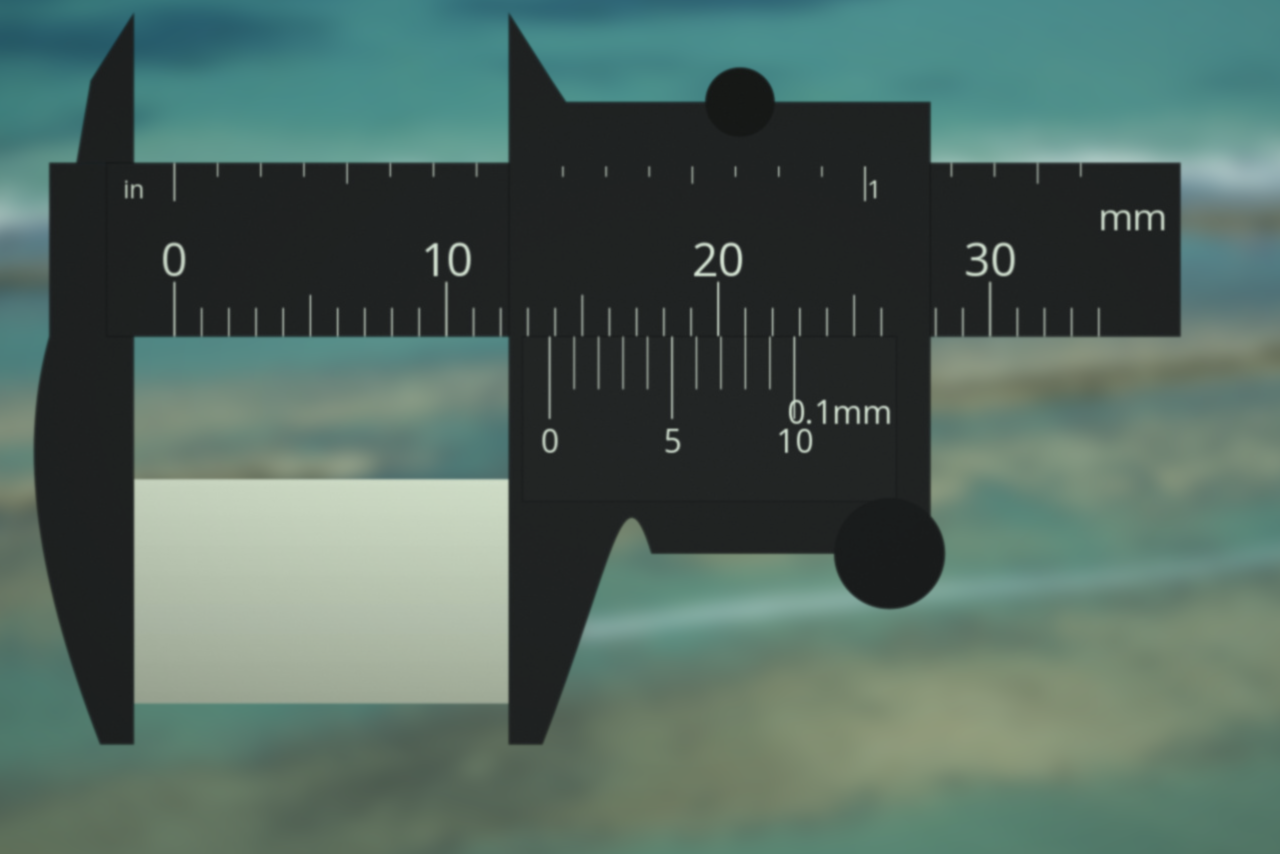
13.8 mm
